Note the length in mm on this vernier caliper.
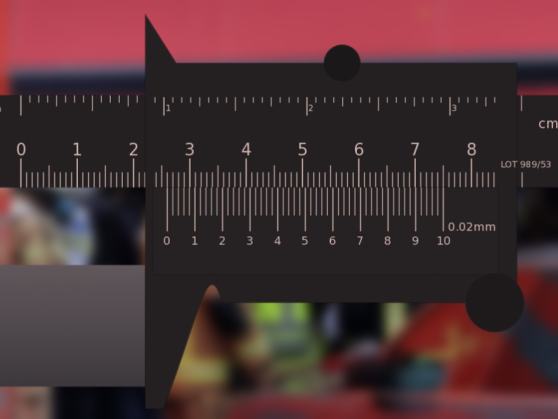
26.0 mm
